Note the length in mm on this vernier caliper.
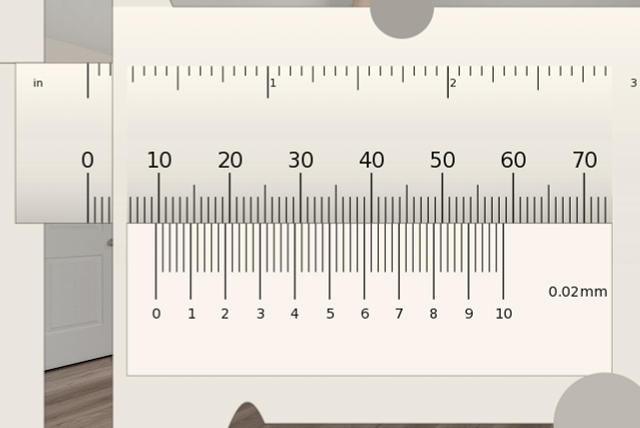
9.6 mm
